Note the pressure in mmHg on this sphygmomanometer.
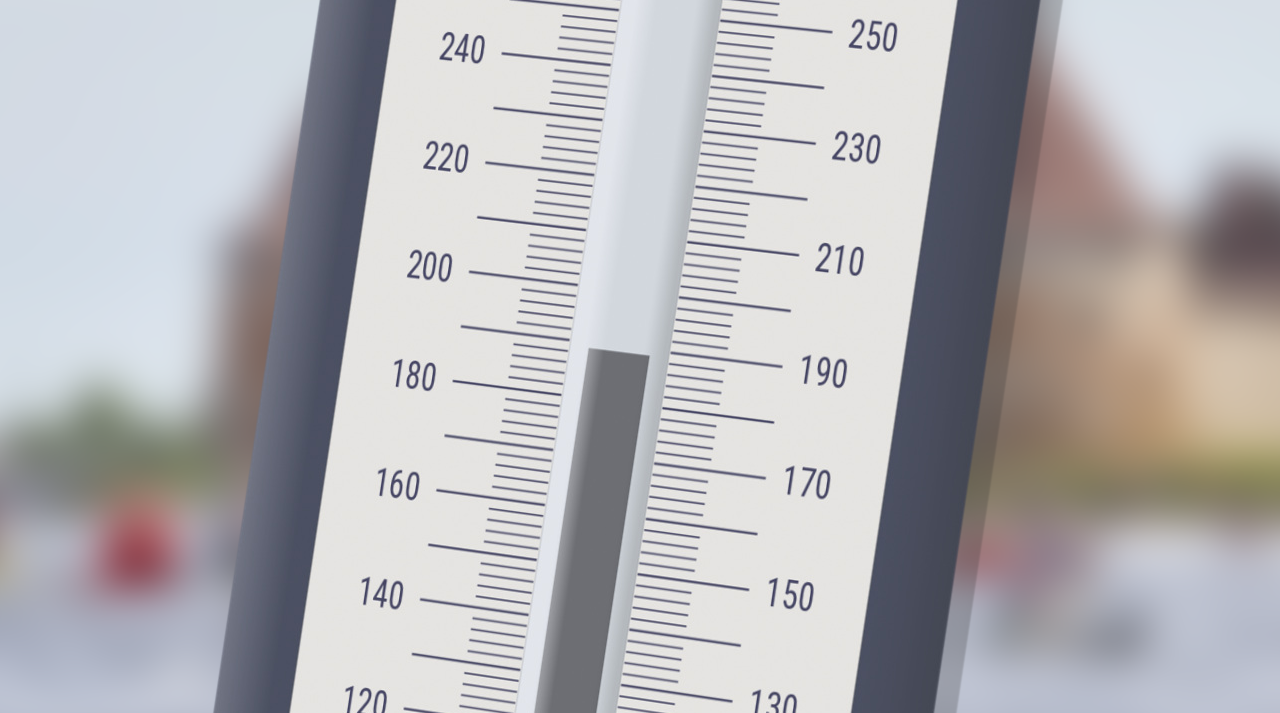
189 mmHg
